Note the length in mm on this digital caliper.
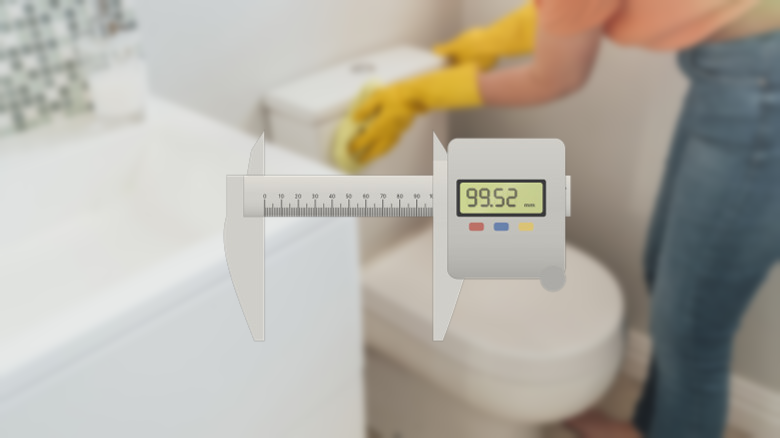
99.52 mm
